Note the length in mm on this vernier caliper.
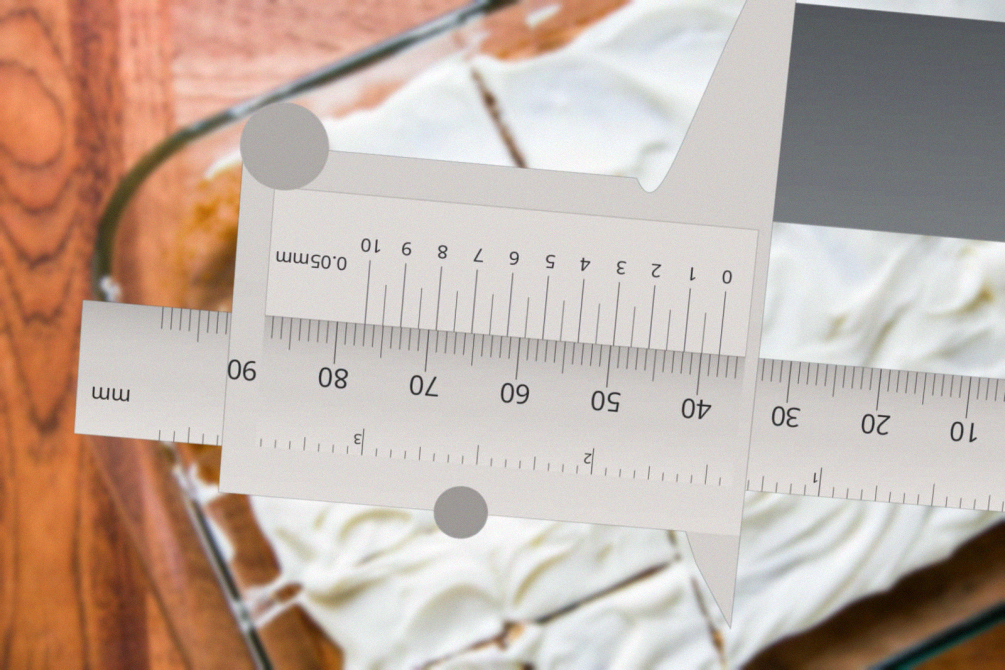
38.0 mm
